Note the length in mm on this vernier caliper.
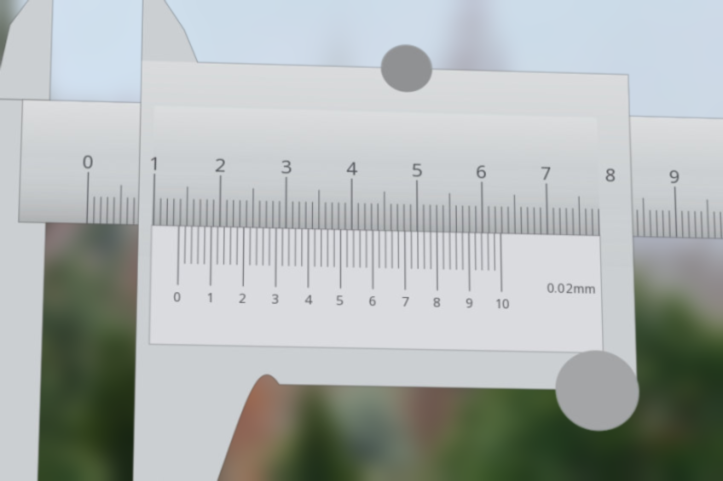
13.8 mm
